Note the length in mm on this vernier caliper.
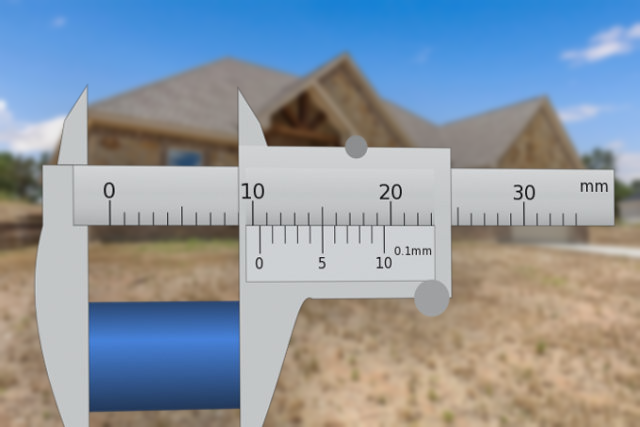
10.5 mm
